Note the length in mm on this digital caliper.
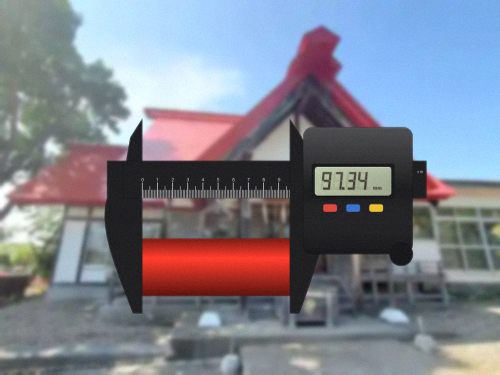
97.34 mm
